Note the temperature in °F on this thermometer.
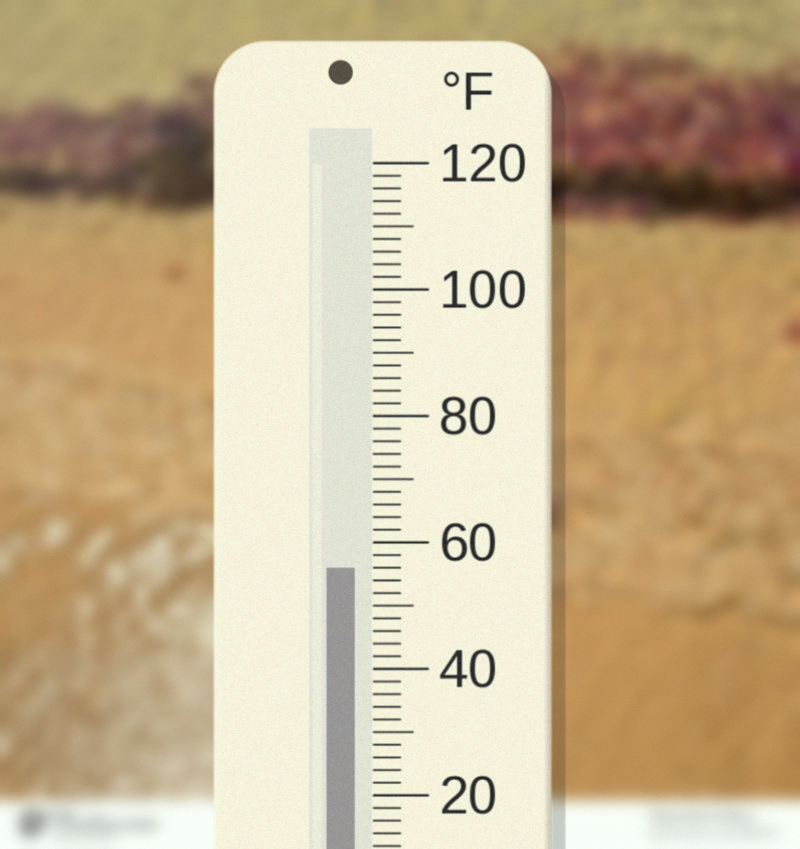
56 °F
